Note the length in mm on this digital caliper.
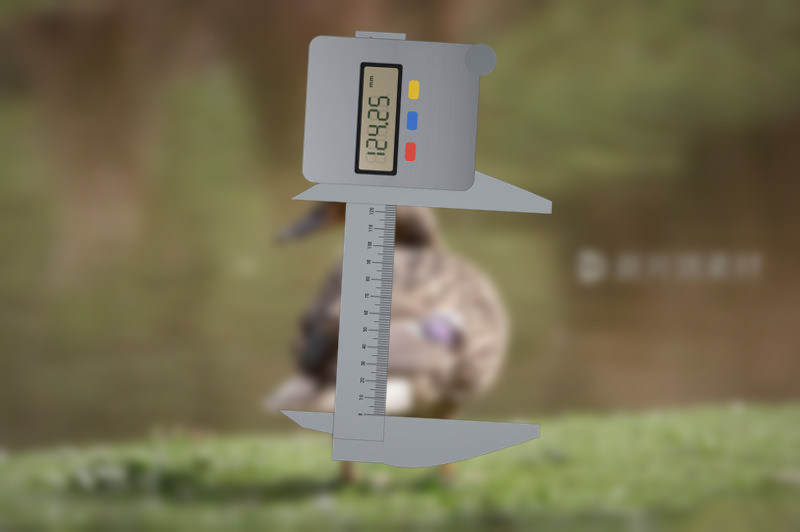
124.25 mm
